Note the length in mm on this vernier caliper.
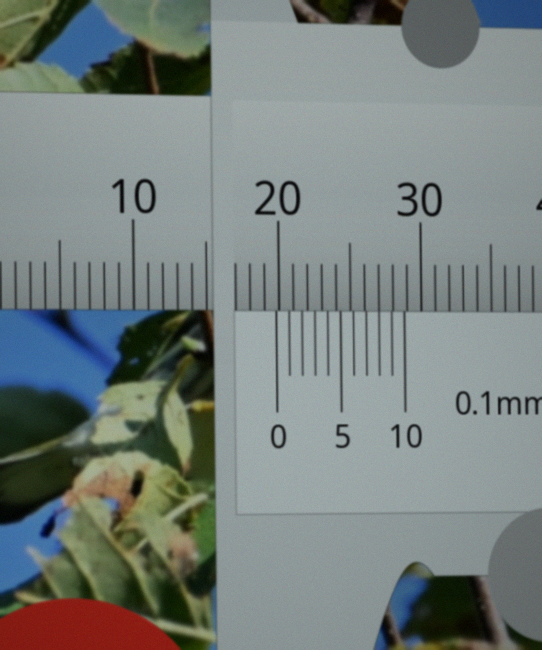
19.8 mm
